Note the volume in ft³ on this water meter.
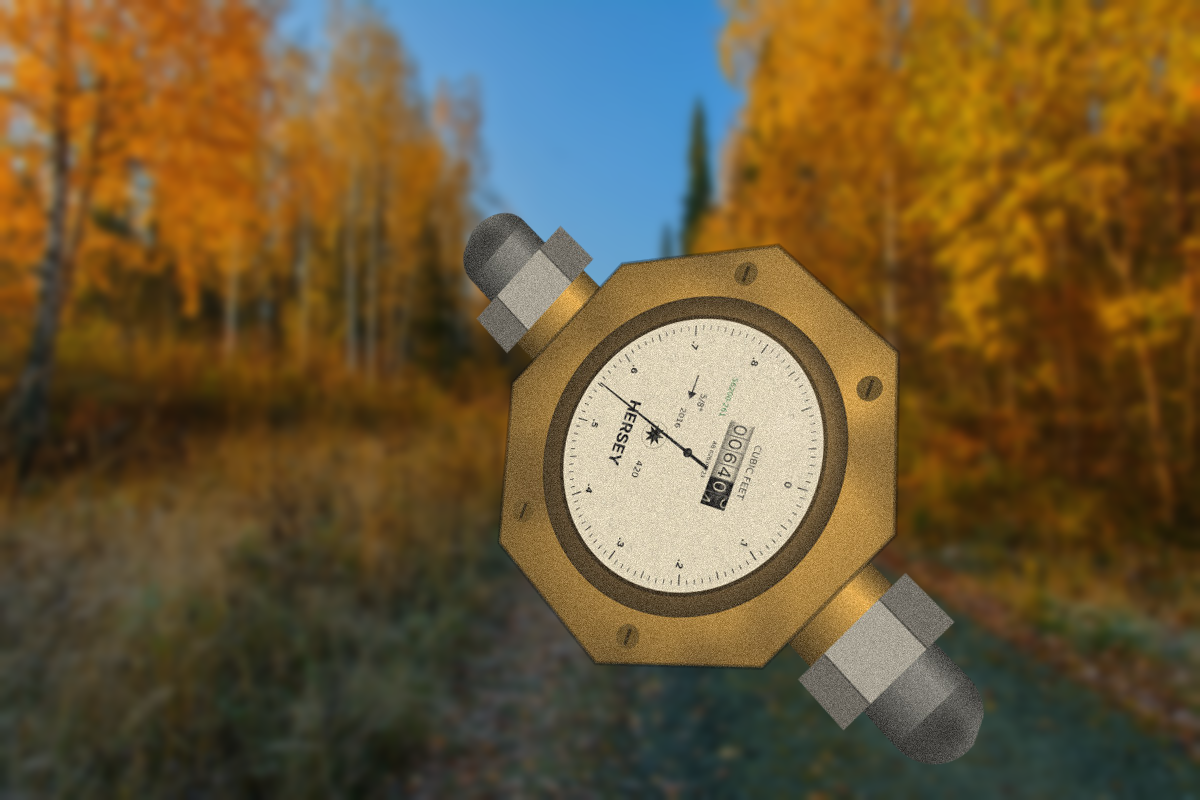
6403.55 ft³
